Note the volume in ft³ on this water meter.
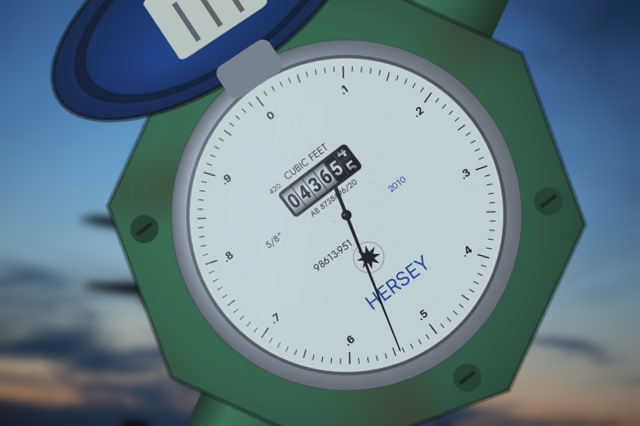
43654.54 ft³
